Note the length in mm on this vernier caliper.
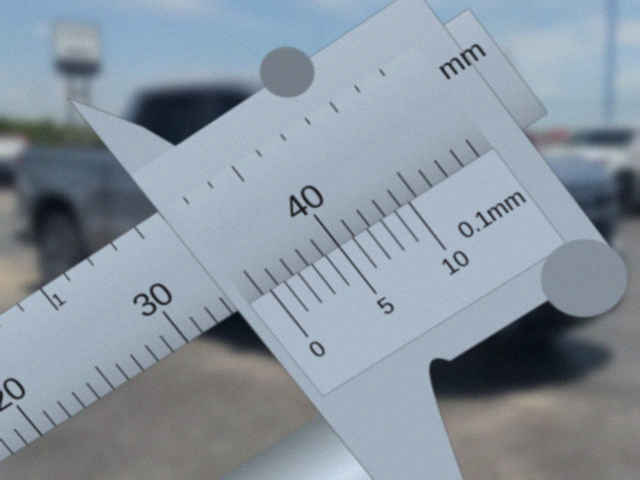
35.5 mm
